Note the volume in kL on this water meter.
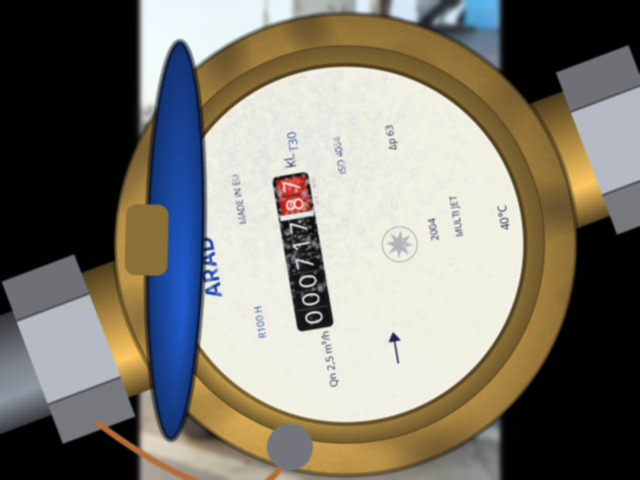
717.87 kL
